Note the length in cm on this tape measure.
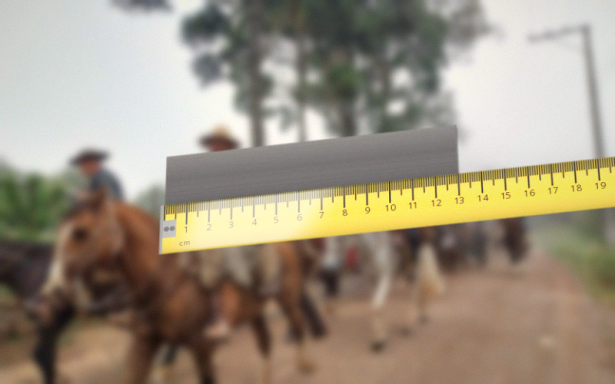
13 cm
